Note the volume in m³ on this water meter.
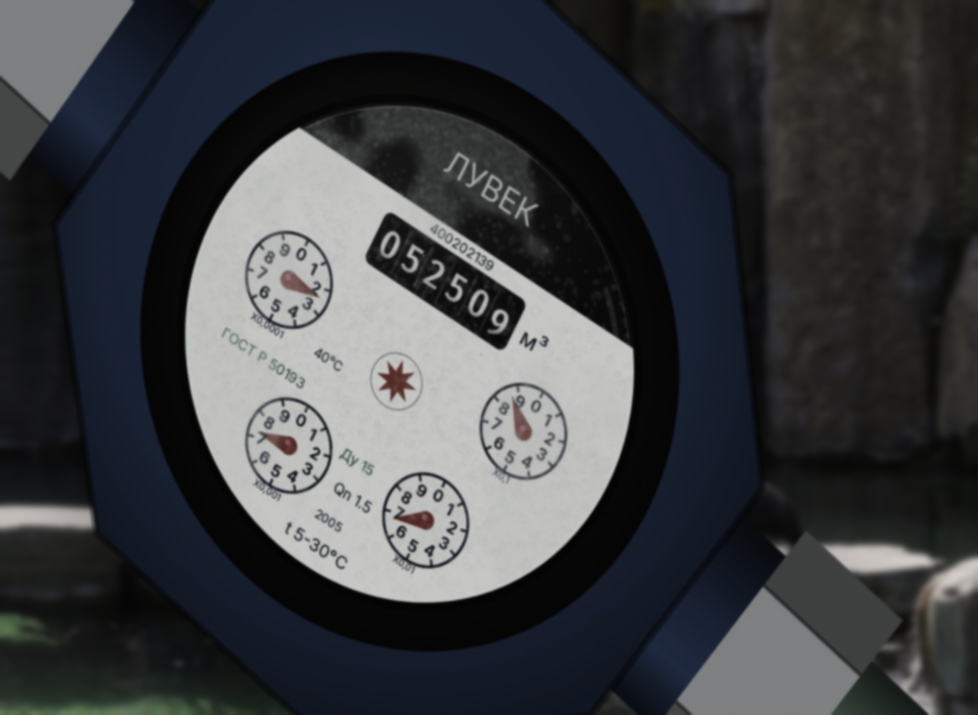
52508.8672 m³
